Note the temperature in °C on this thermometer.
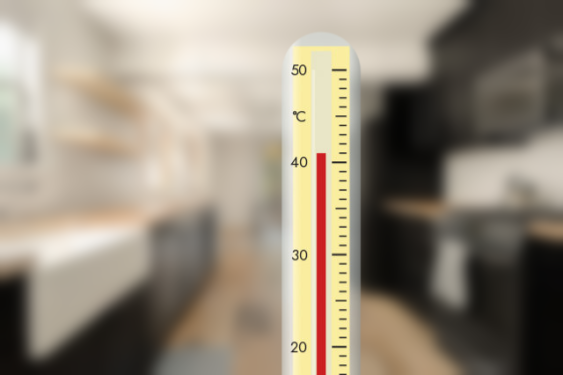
41 °C
